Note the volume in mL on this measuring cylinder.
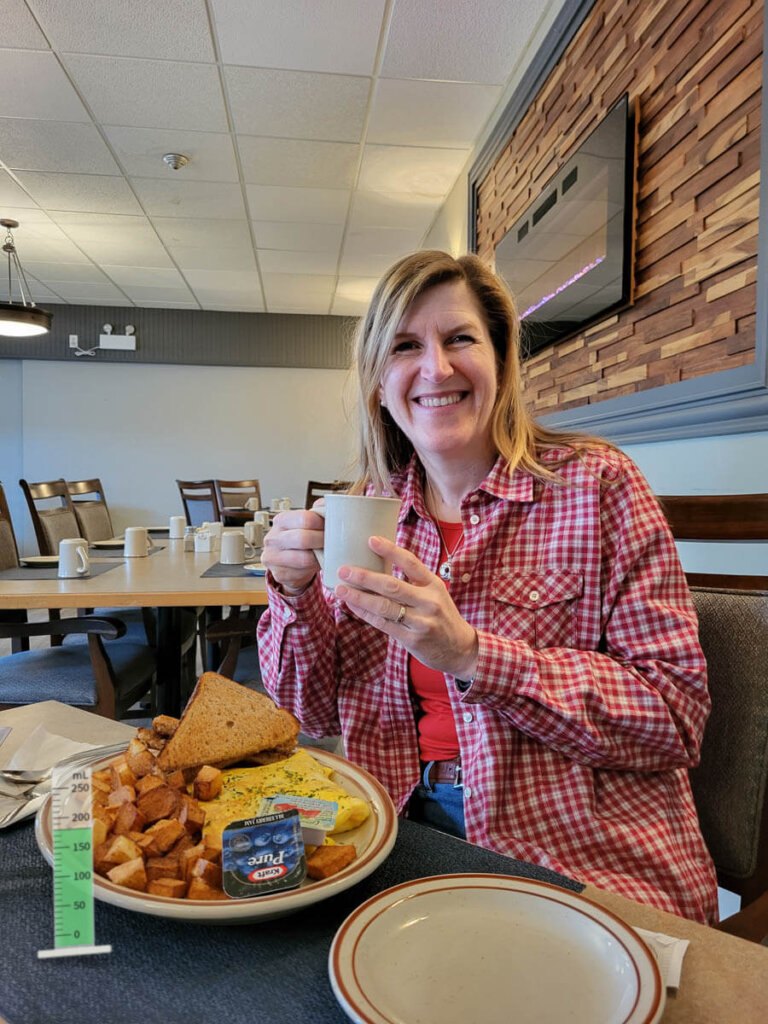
180 mL
